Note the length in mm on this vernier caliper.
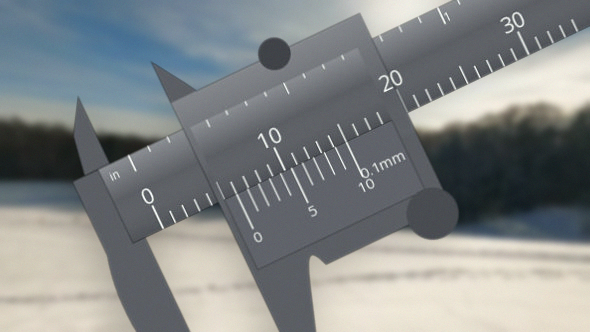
6.0 mm
